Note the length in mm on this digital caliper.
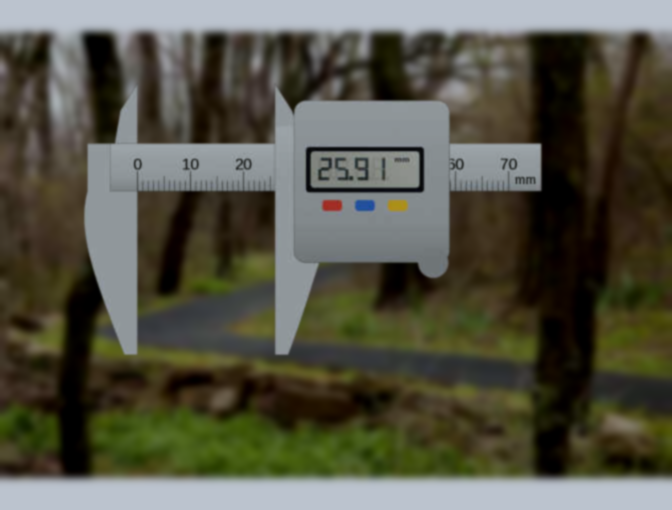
25.91 mm
